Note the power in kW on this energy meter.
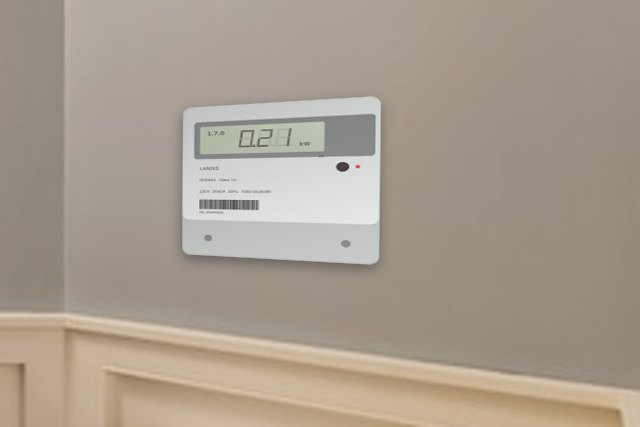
0.21 kW
